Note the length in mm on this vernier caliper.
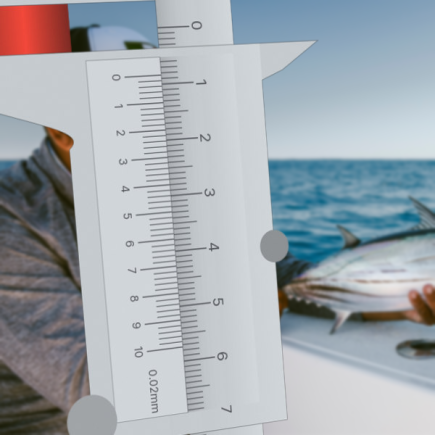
8.4 mm
